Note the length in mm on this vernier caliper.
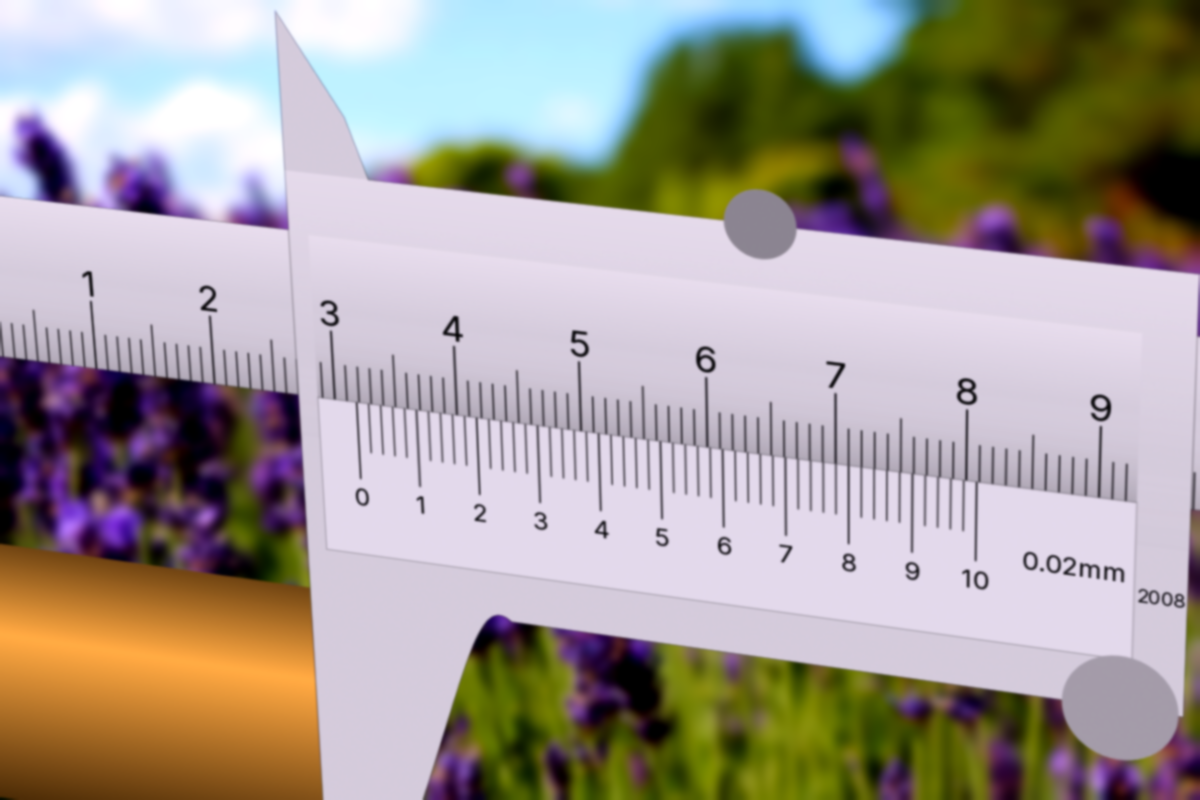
31.8 mm
